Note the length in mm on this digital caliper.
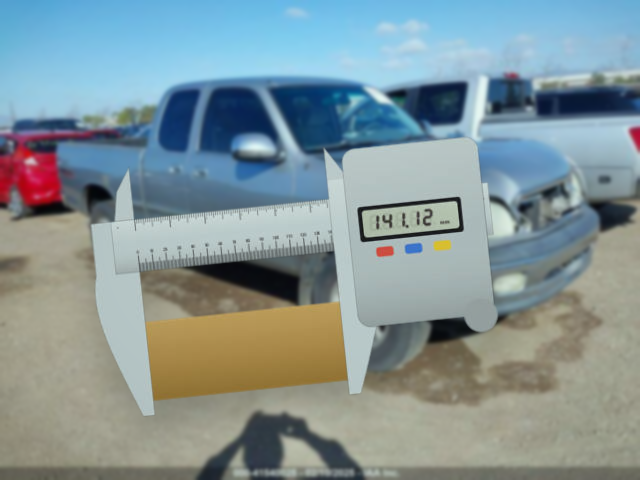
141.12 mm
